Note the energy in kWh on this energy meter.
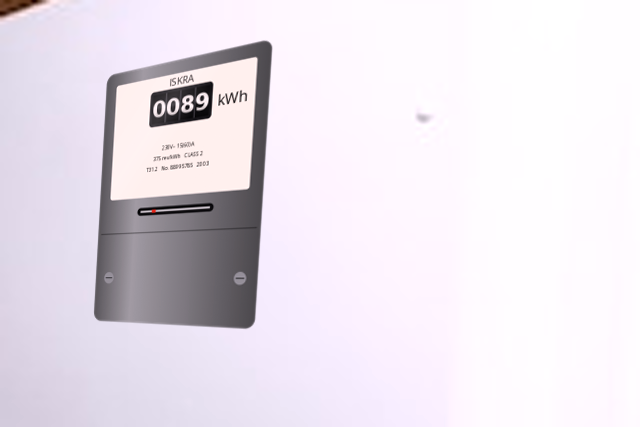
89 kWh
